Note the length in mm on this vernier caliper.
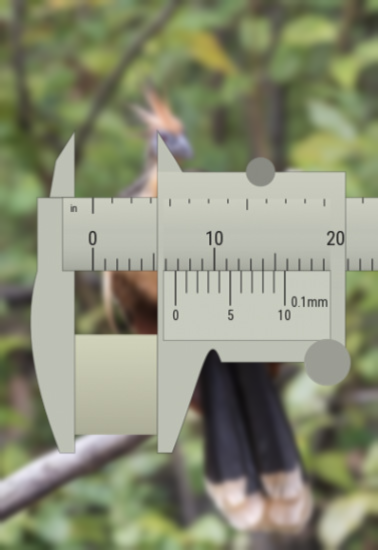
6.8 mm
